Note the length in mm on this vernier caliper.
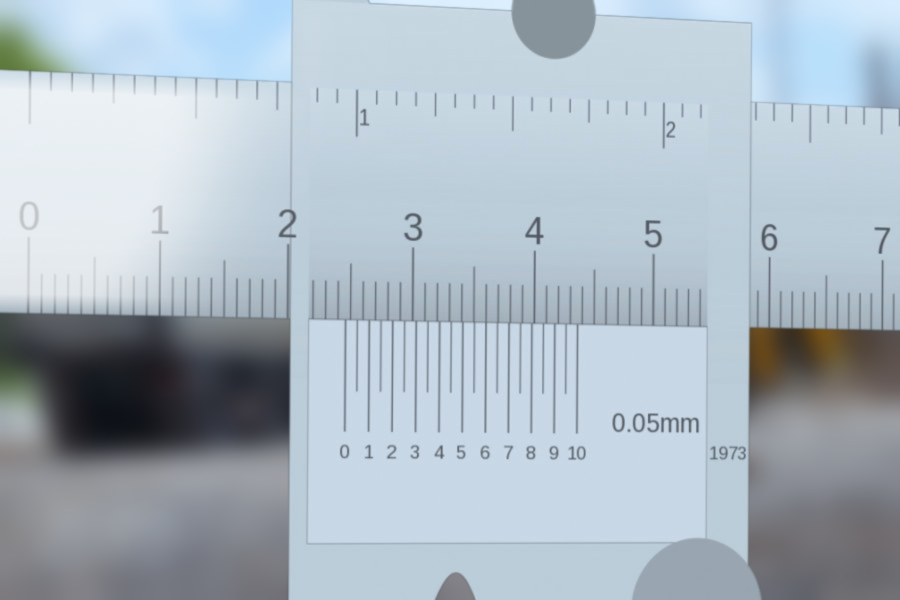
24.6 mm
